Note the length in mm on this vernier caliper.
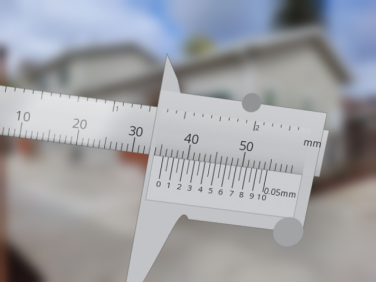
35.6 mm
